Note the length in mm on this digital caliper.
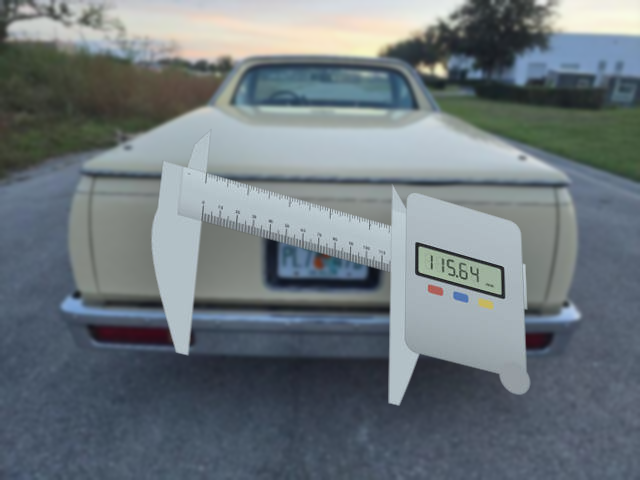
115.64 mm
